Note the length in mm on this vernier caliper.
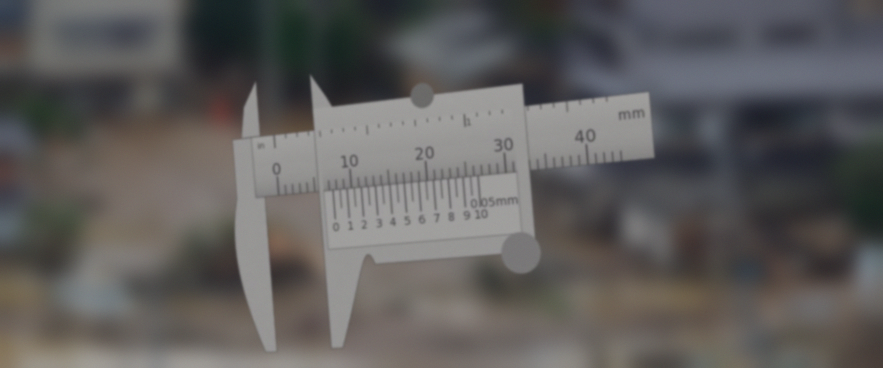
7.5 mm
